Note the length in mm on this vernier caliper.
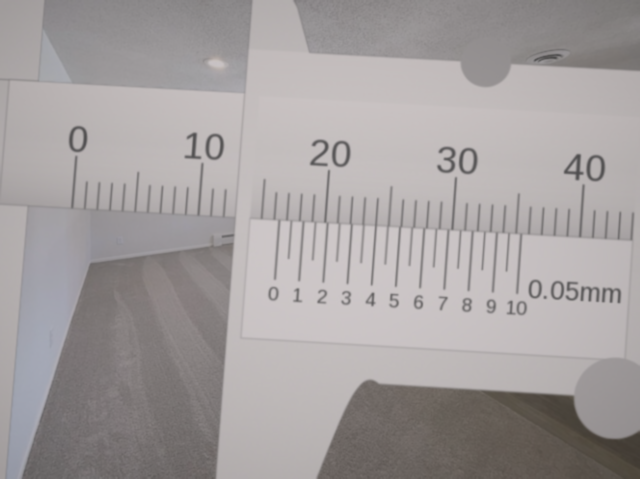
16.4 mm
